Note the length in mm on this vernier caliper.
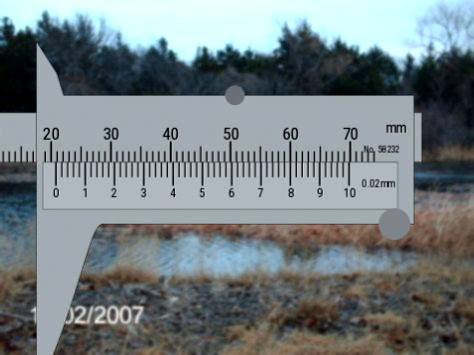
20.8 mm
